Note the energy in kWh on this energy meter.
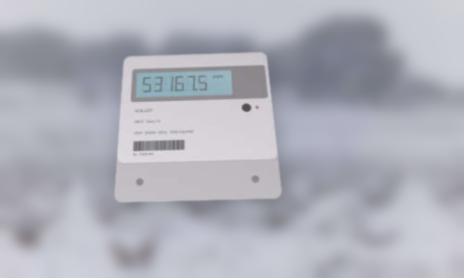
53167.5 kWh
